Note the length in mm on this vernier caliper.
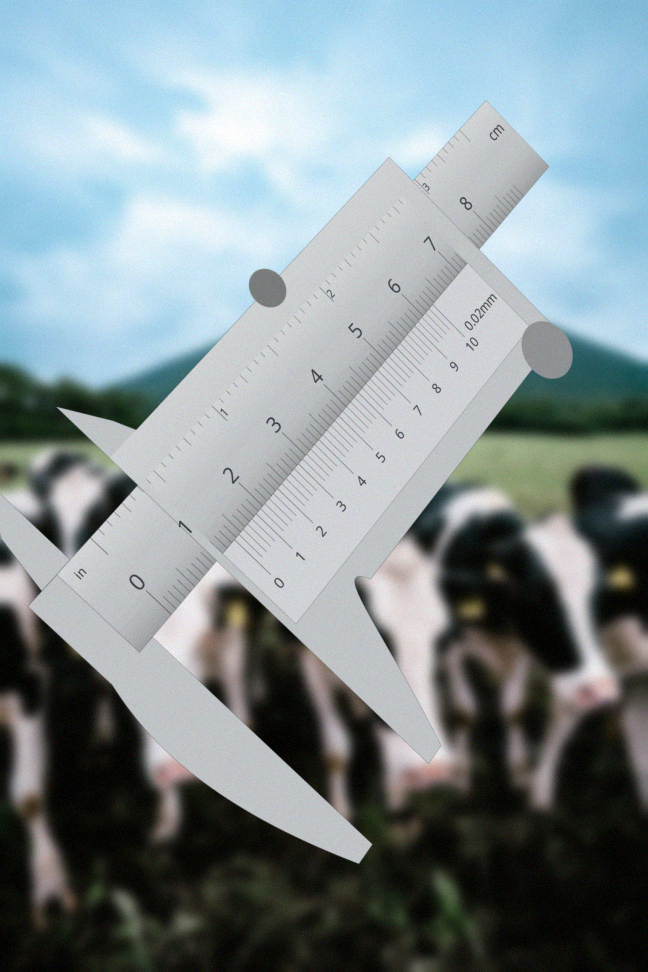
13.6 mm
